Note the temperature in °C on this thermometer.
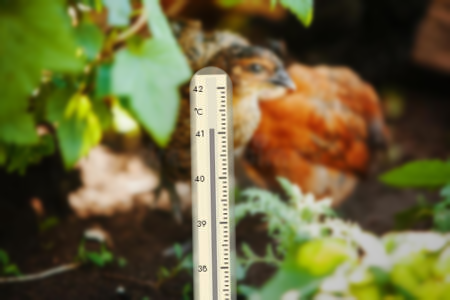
41.1 °C
